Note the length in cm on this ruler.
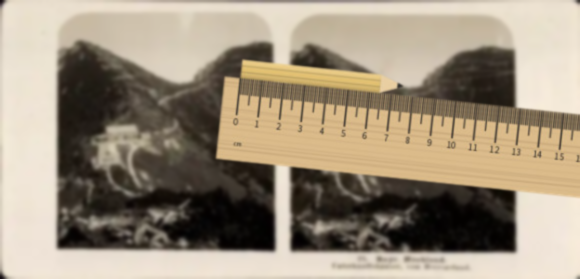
7.5 cm
